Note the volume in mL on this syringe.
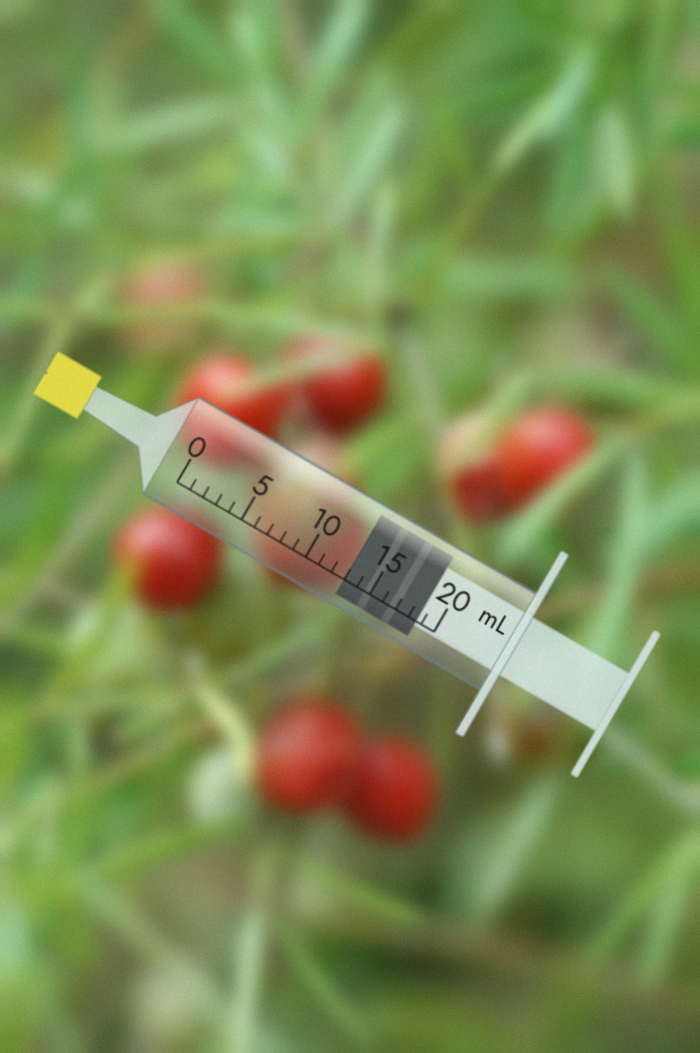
13 mL
